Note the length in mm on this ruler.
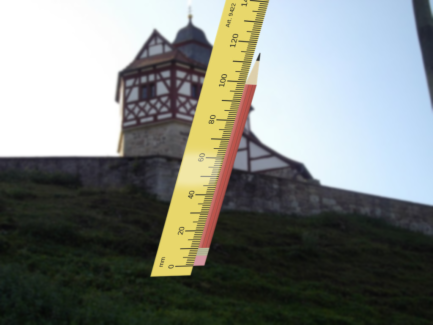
115 mm
